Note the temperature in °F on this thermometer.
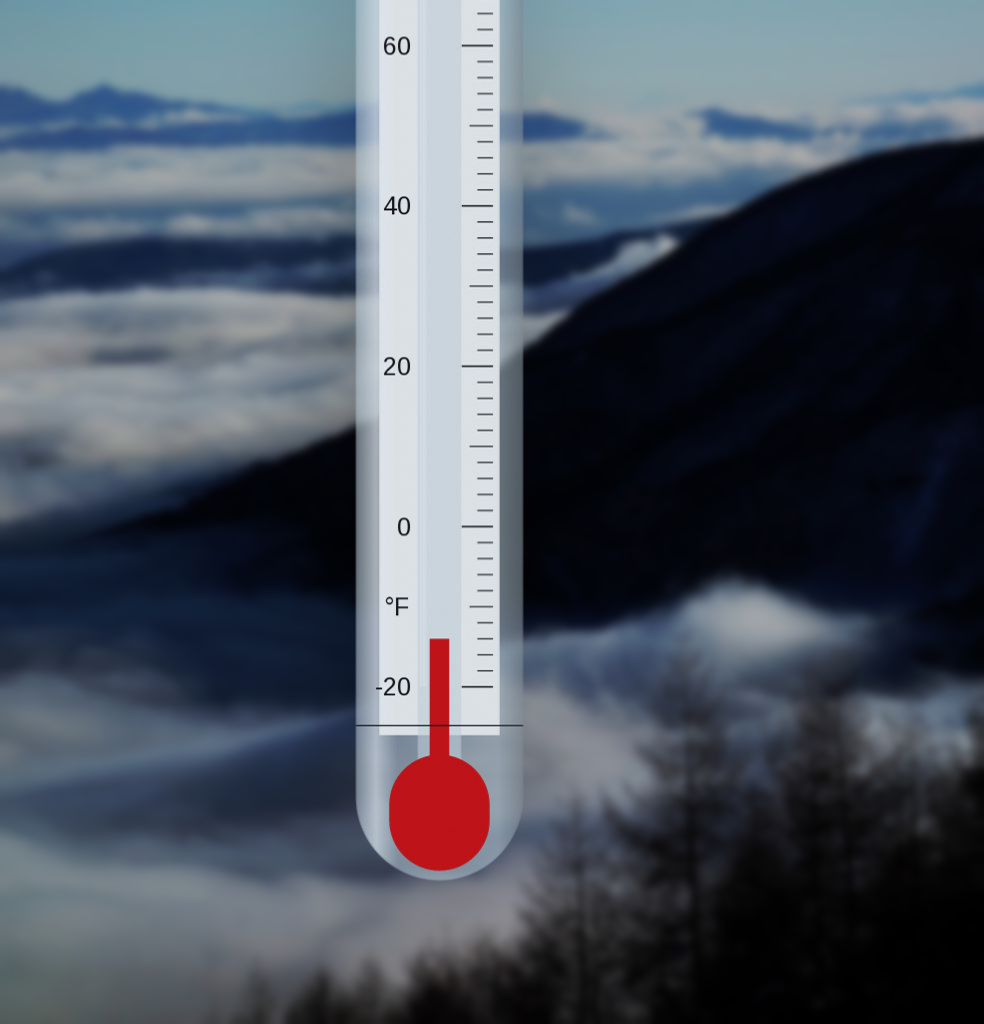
-14 °F
